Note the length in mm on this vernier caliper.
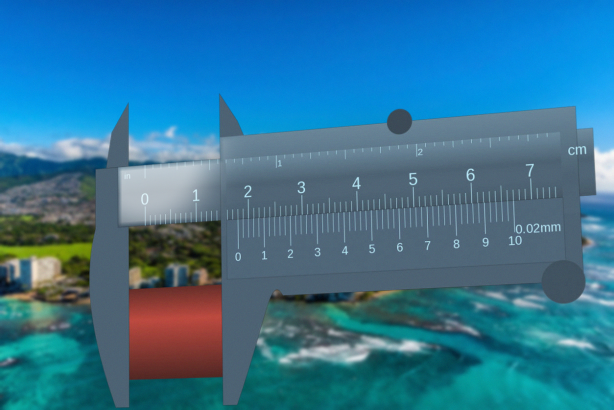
18.0 mm
